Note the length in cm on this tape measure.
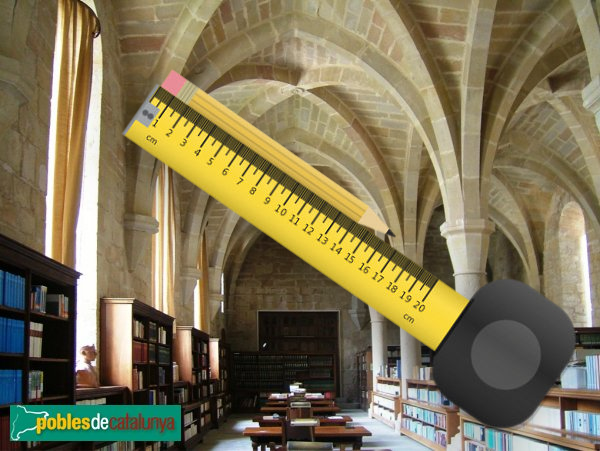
16.5 cm
